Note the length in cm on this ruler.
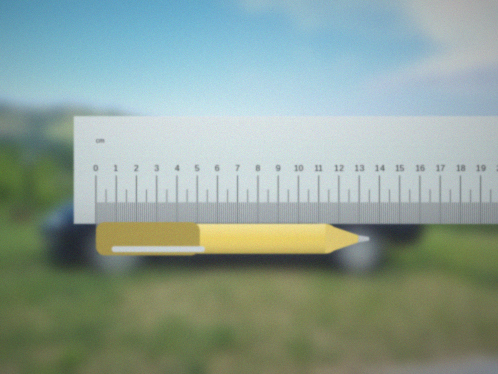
13.5 cm
